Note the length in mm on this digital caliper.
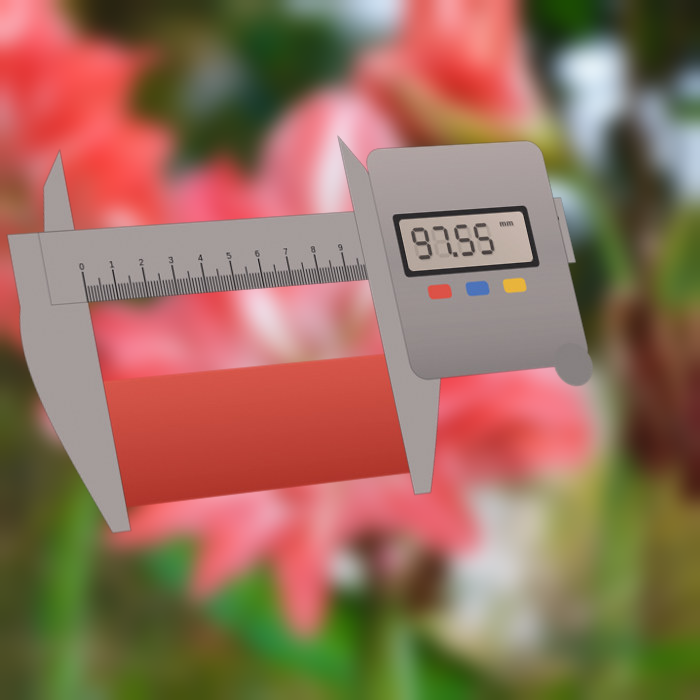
97.55 mm
